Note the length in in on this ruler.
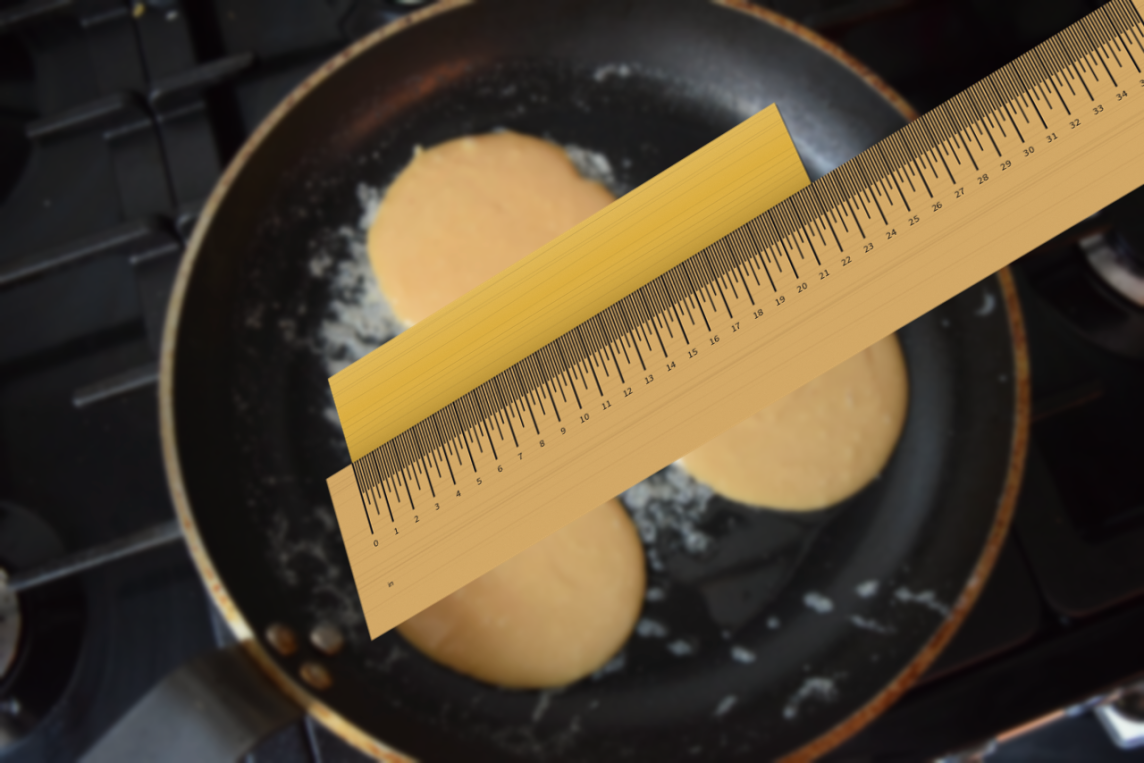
22 in
